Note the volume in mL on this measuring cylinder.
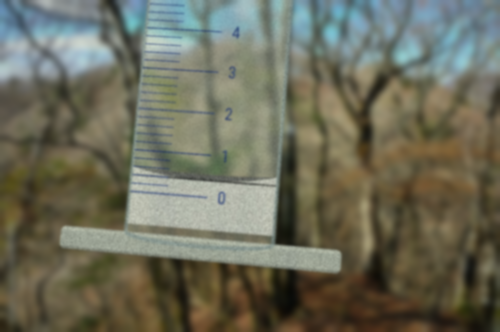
0.4 mL
